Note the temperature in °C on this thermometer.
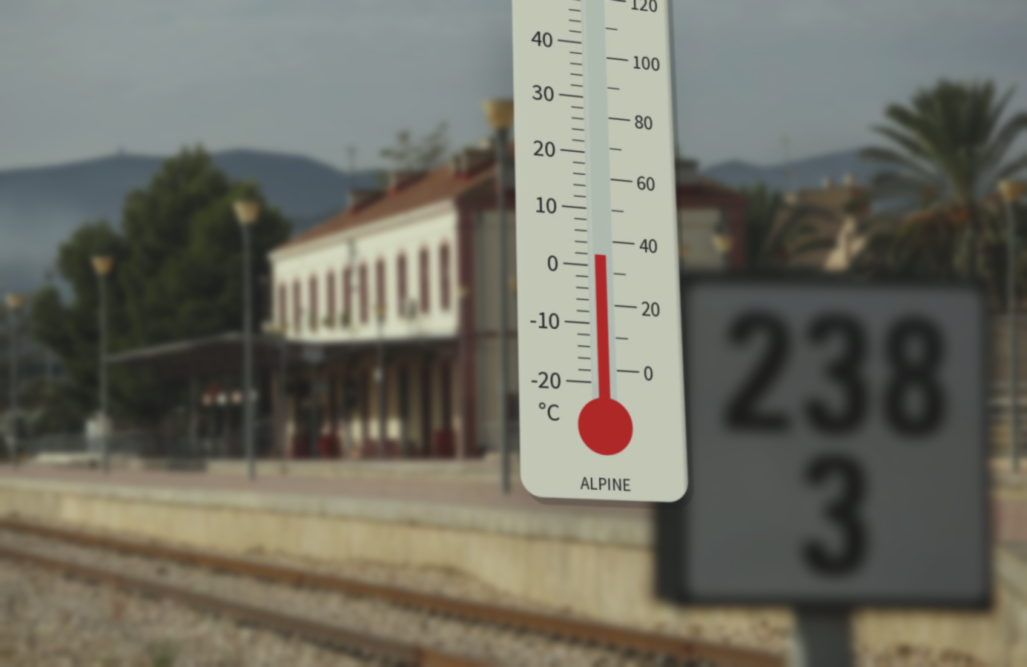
2 °C
